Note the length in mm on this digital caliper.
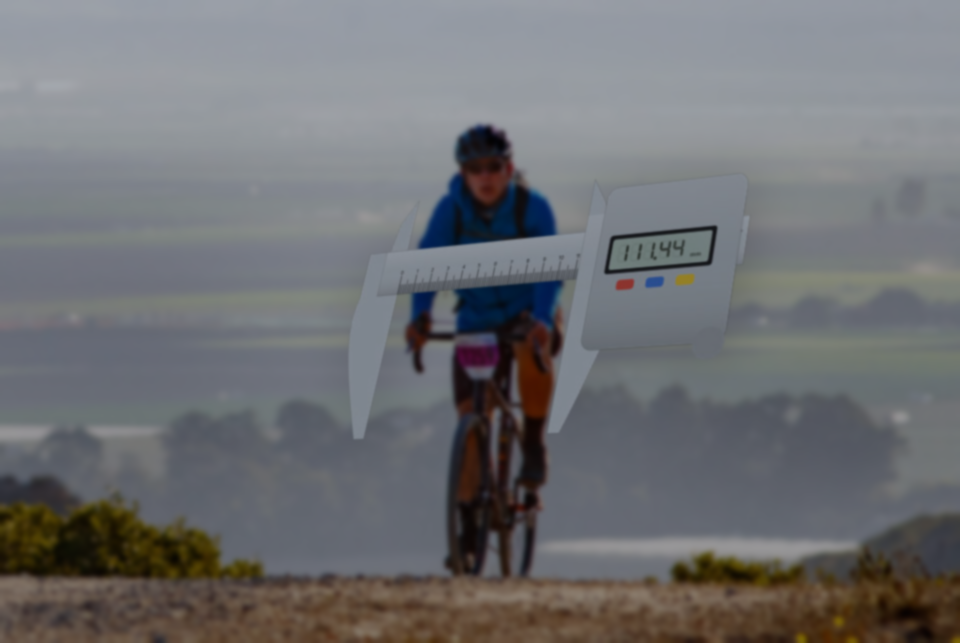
111.44 mm
